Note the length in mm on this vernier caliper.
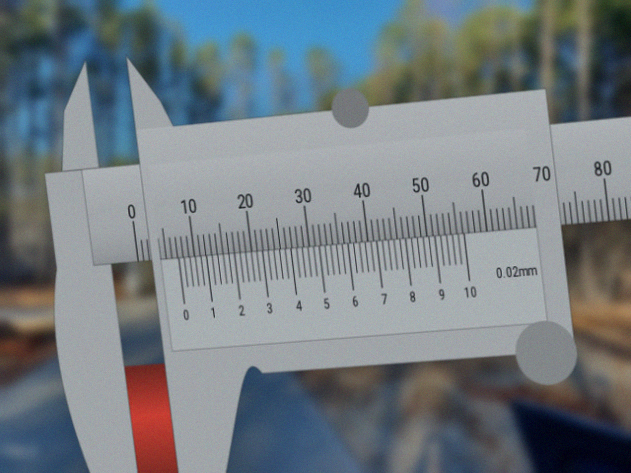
7.2 mm
